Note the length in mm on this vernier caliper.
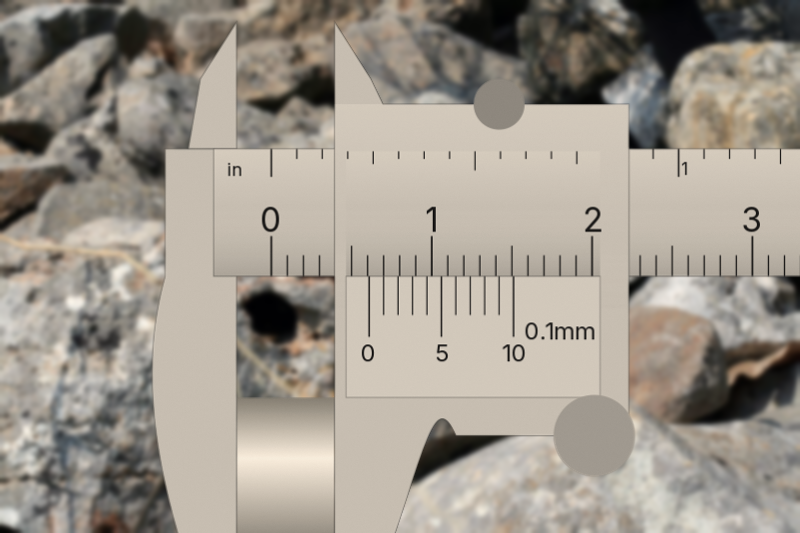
6.1 mm
